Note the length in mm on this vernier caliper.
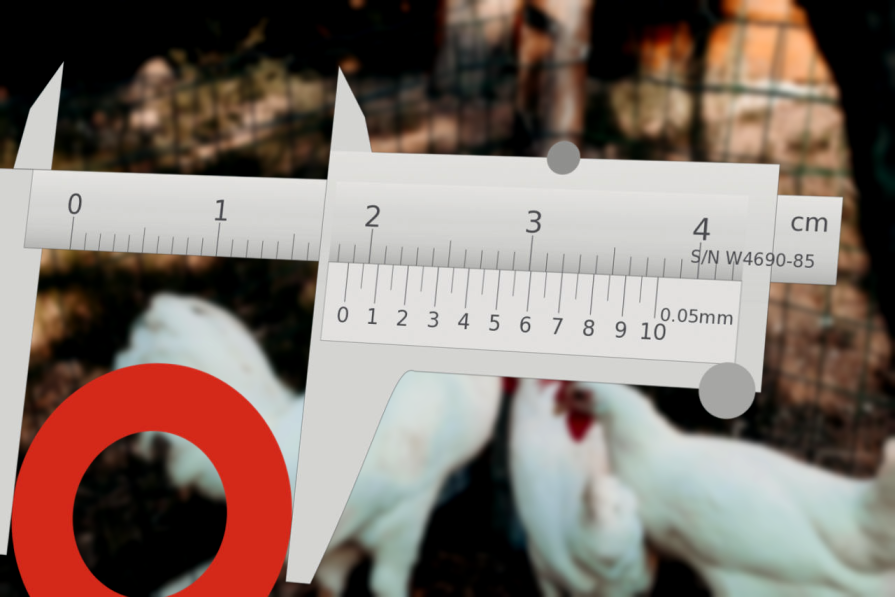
18.7 mm
